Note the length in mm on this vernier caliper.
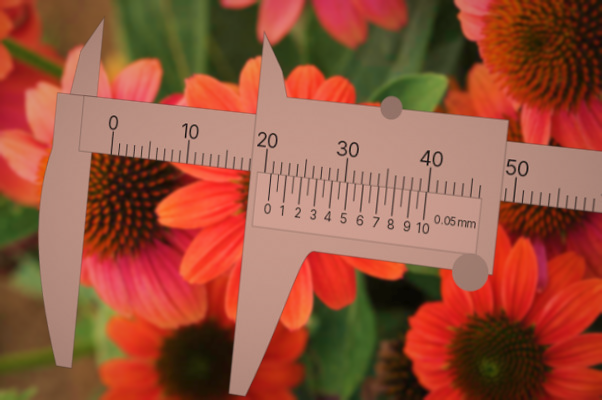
20.8 mm
